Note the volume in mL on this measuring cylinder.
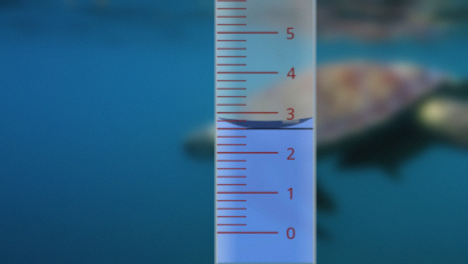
2.6 mL
